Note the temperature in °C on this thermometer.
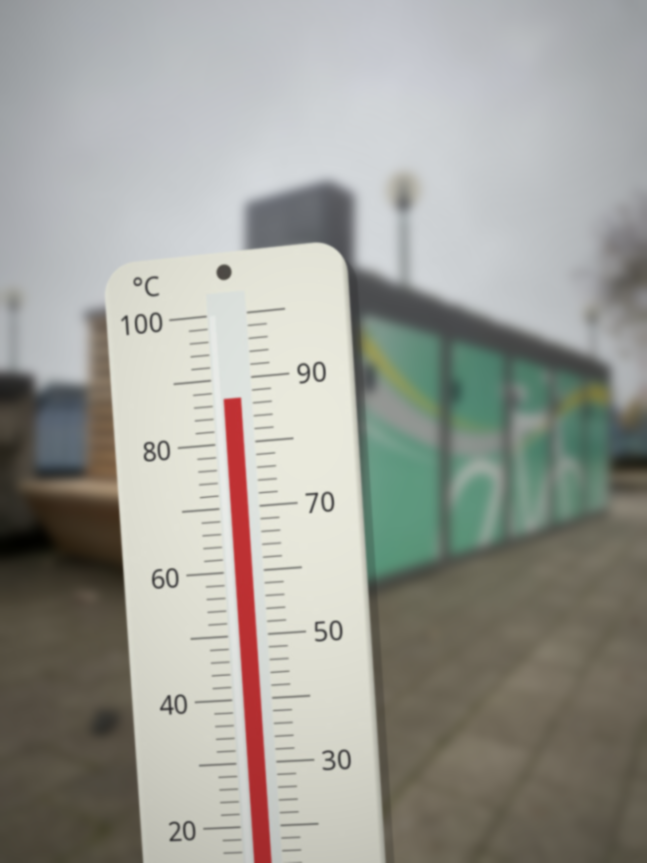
87 °C
